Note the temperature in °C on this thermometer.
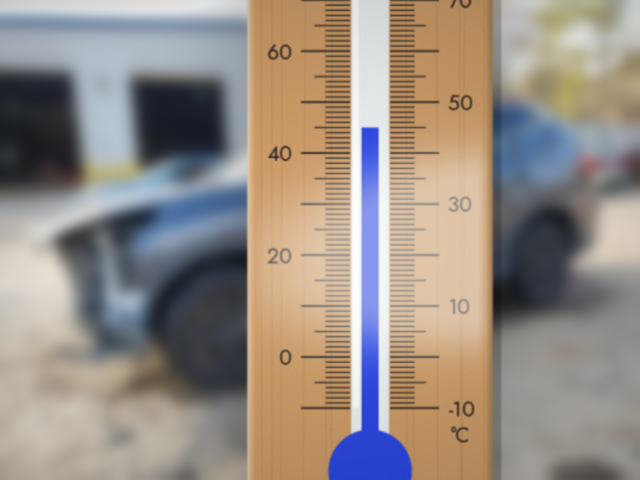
45 °C
